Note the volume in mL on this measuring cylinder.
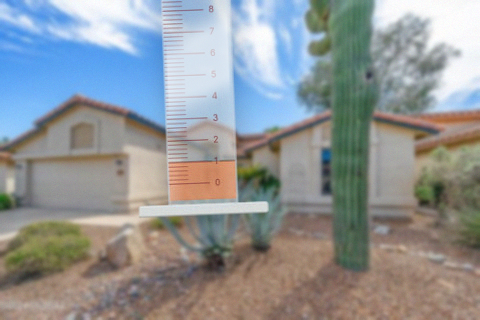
1 mL
